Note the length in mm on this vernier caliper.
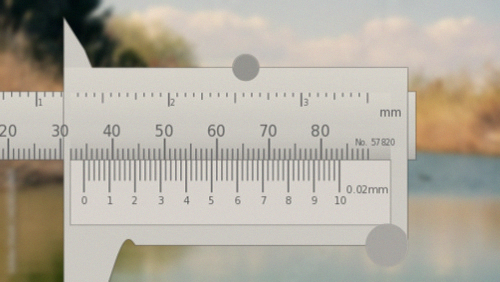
34.5 mm
